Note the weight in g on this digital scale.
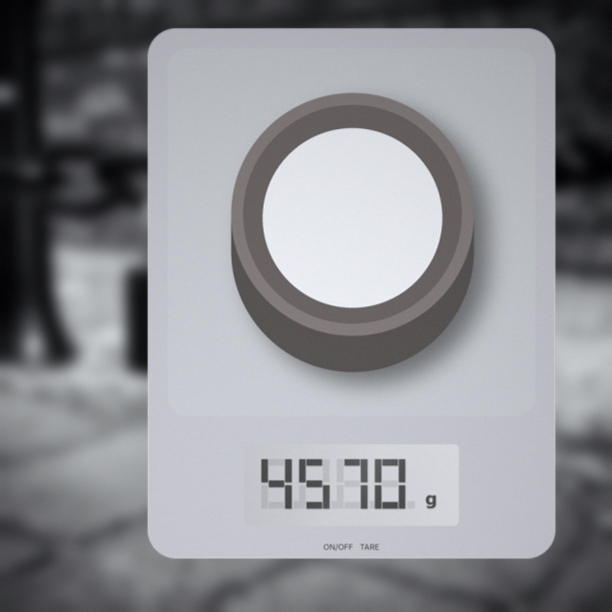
4570 g
